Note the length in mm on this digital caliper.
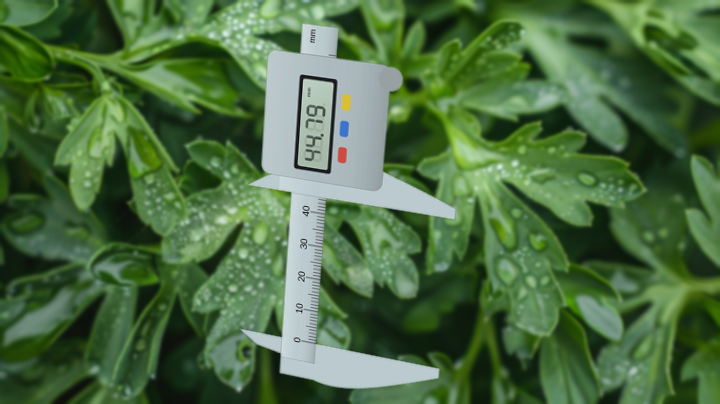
44.79 mm
